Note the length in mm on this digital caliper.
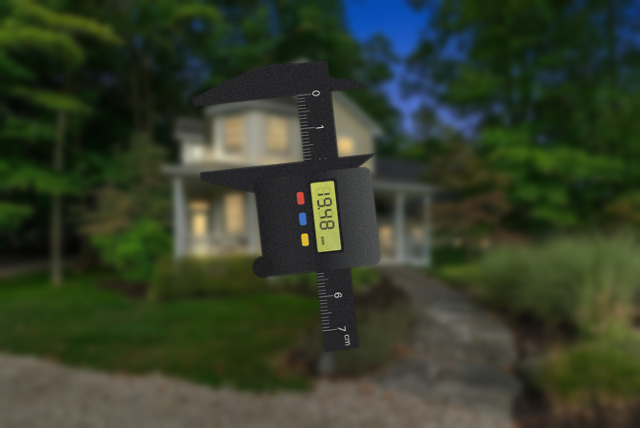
19.48 mm
